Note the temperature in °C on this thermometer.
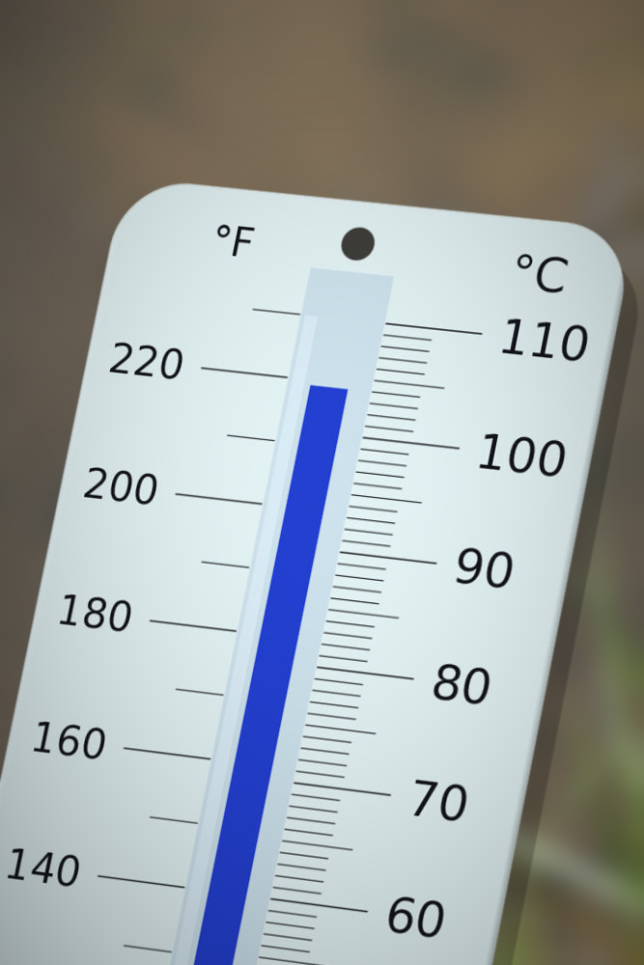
104 °C
